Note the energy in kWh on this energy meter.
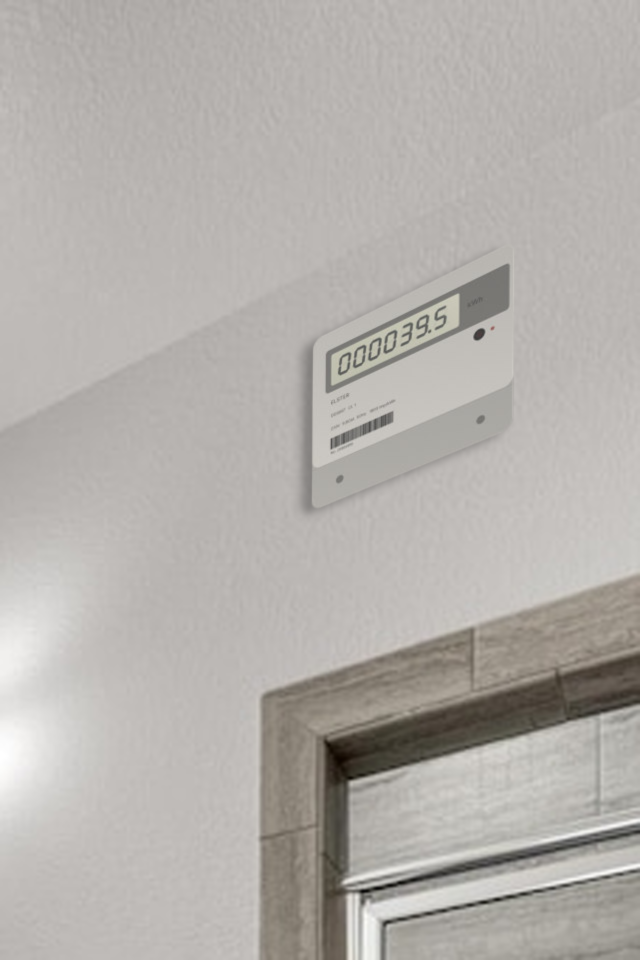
39.5 kWh
